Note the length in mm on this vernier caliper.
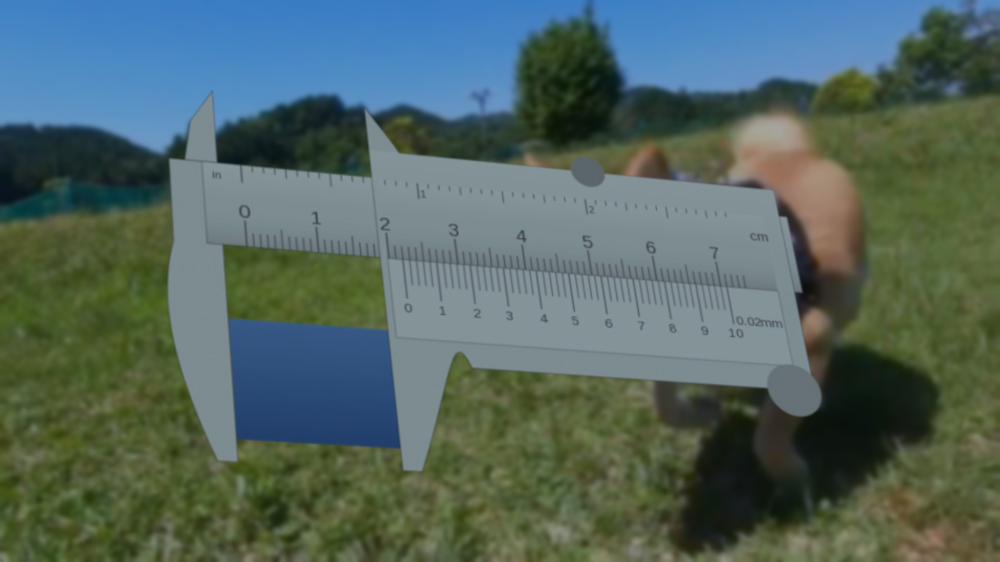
22.0 mm
